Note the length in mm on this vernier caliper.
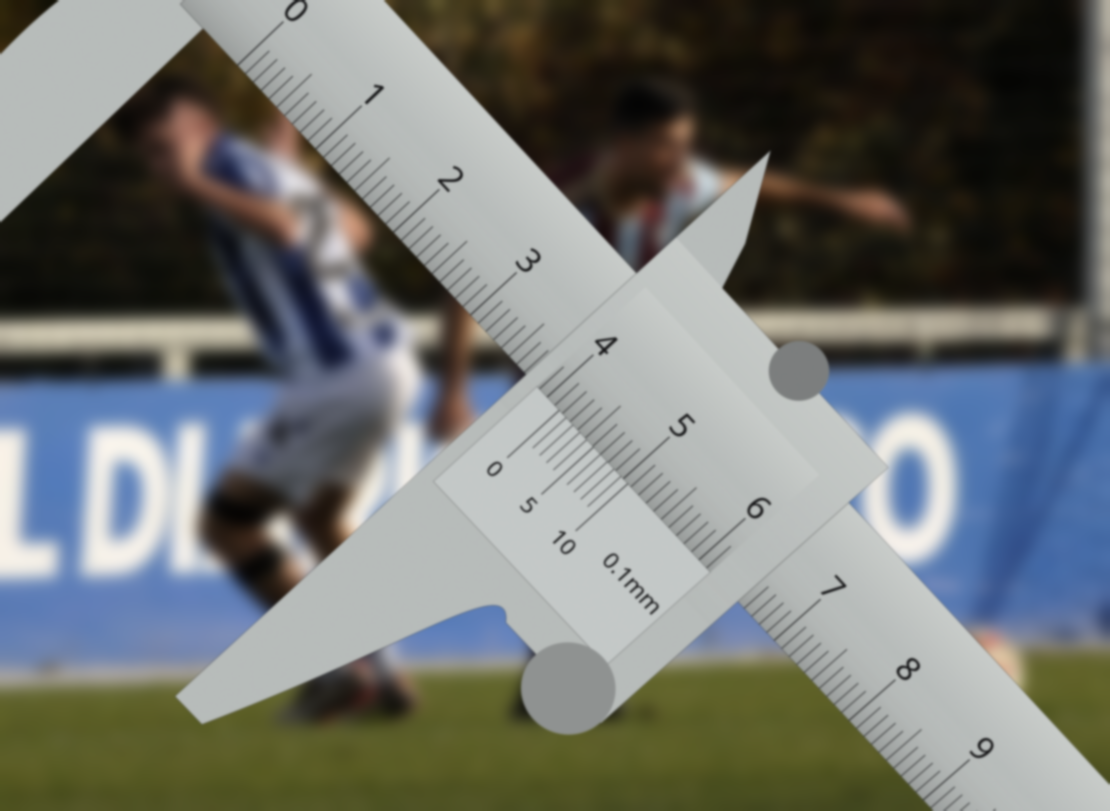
41.6 mm
